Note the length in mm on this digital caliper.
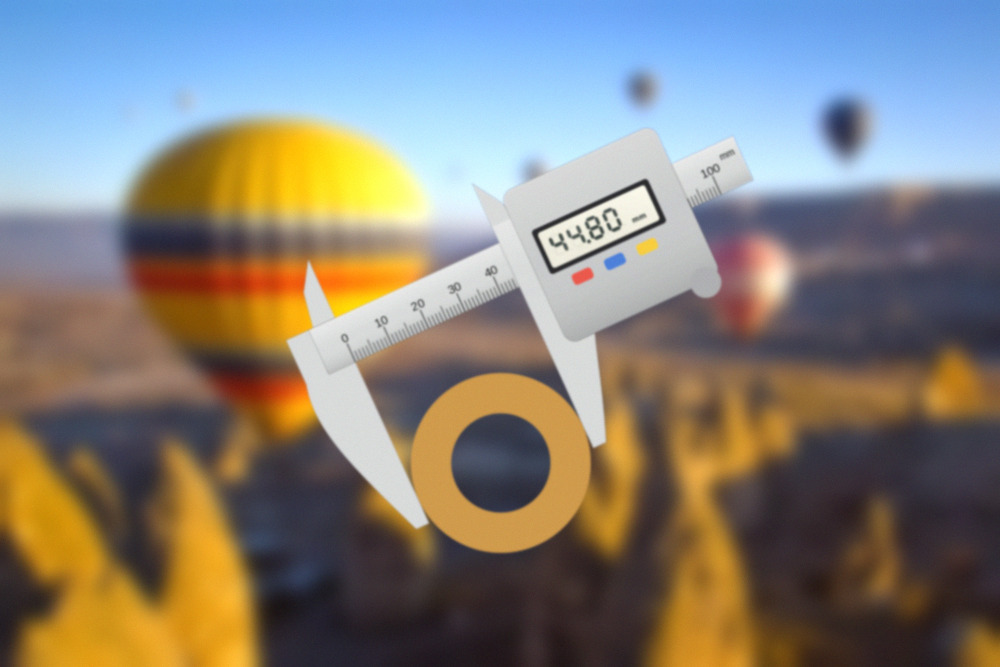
44.80 mm
